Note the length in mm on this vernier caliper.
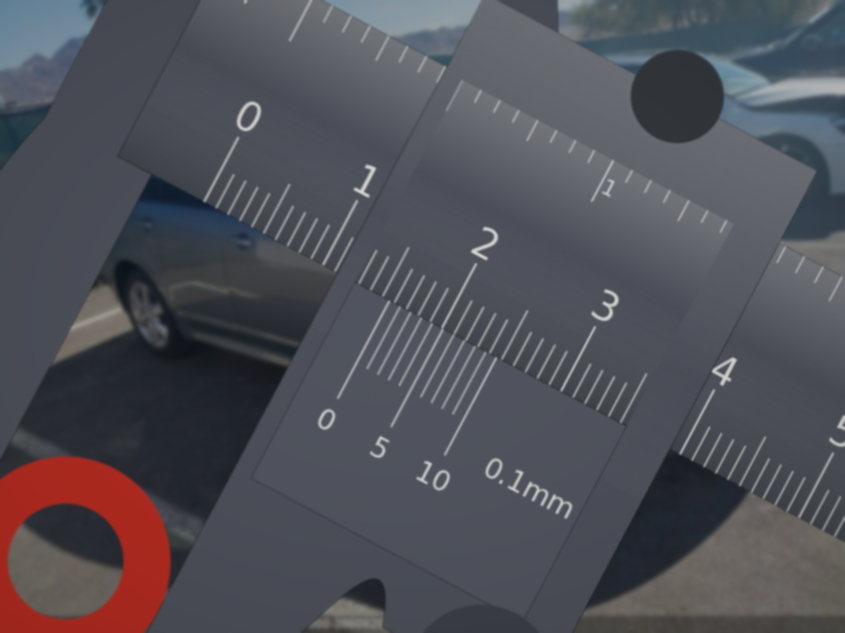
15.6 mm
